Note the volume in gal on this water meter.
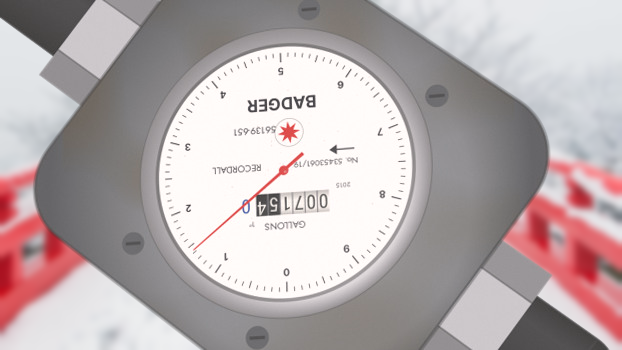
71541.4 gal
